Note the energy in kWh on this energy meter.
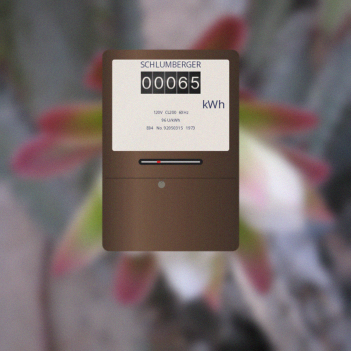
65 kWh
